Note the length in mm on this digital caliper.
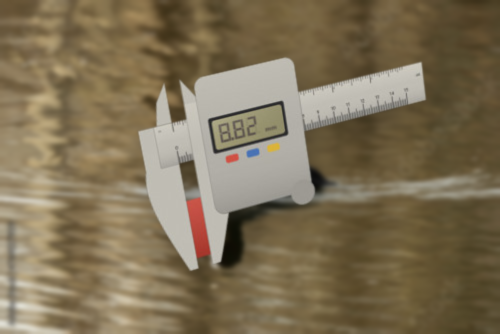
8.82 mm
